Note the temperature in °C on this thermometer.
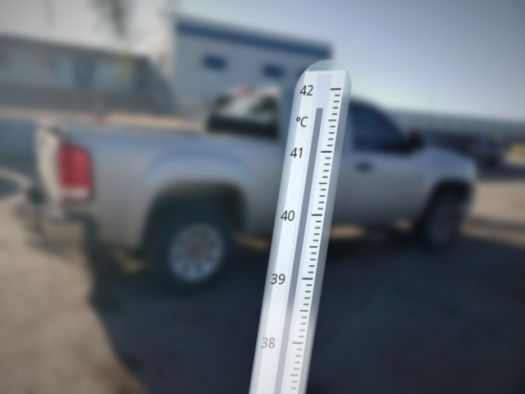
41.7 °C
